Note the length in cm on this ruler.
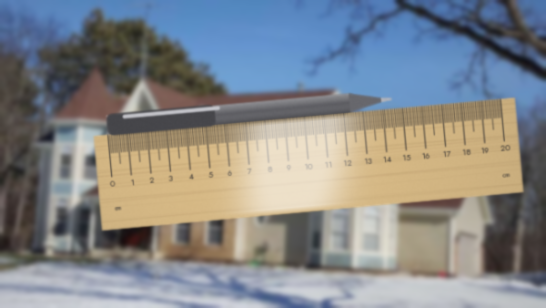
14.5 cm
